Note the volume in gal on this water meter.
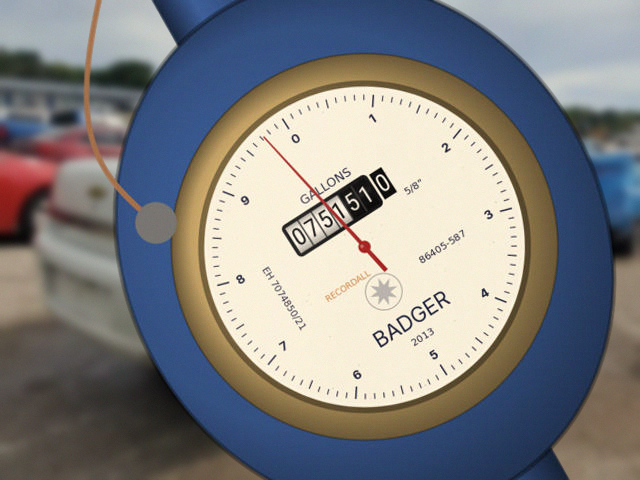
751509.7 gal
